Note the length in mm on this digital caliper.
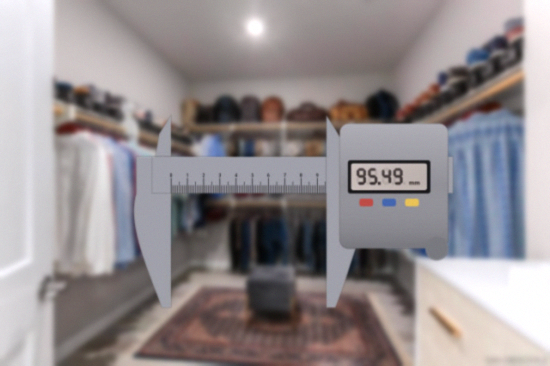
95.49 mm
